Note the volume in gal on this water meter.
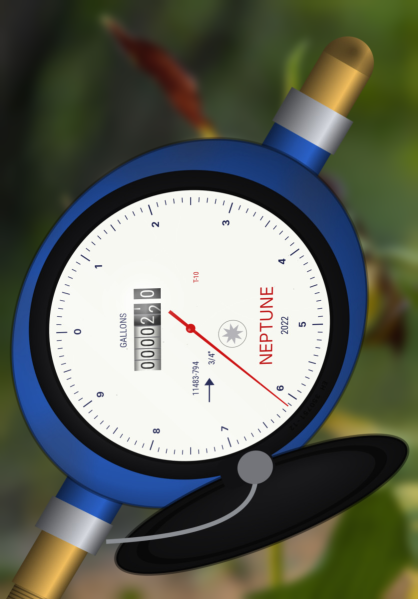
216.1 gal
